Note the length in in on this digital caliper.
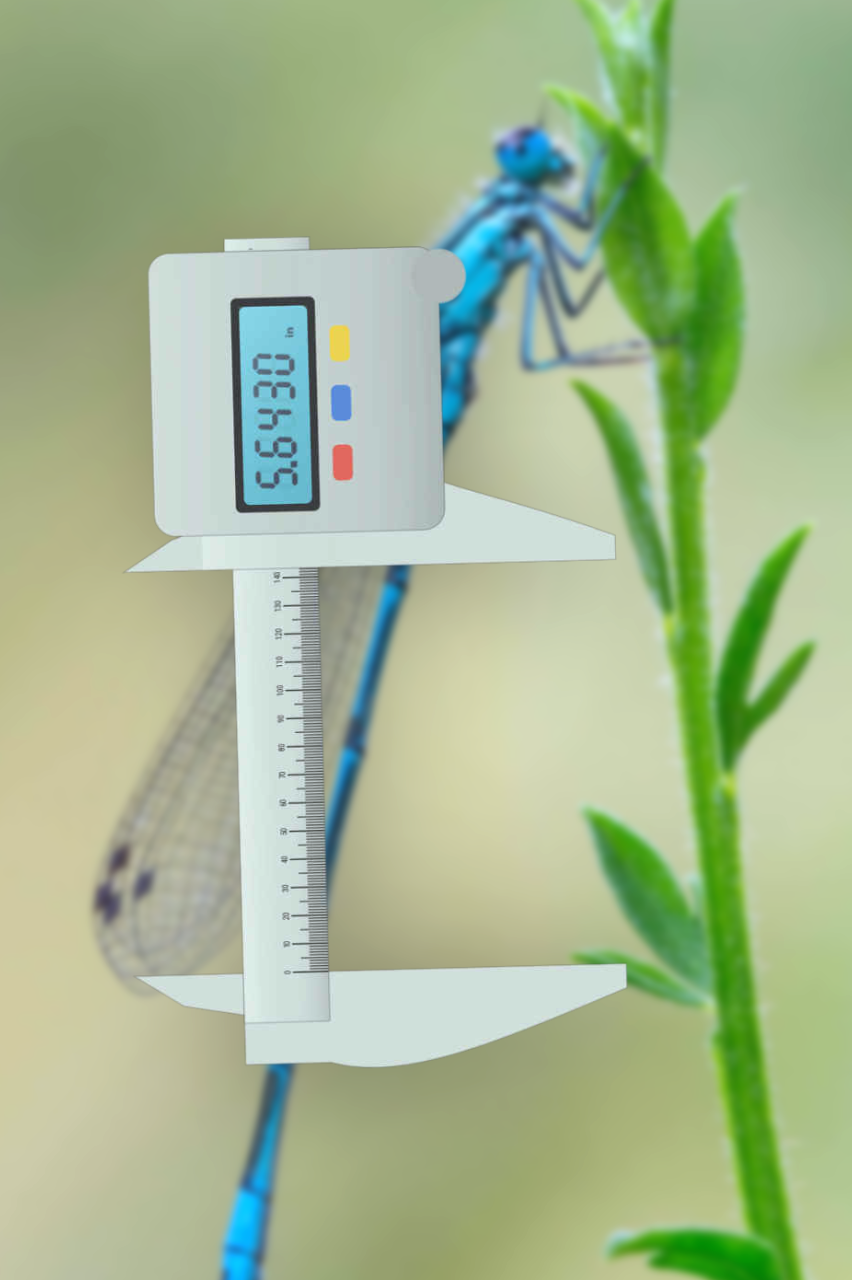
5.6430 in
